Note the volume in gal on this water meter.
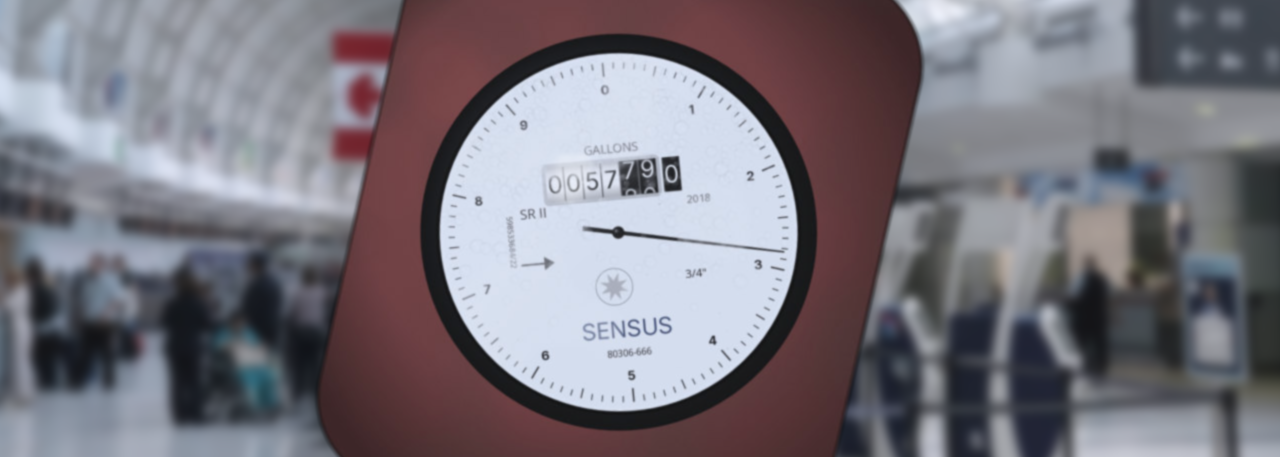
57792.8 gal
